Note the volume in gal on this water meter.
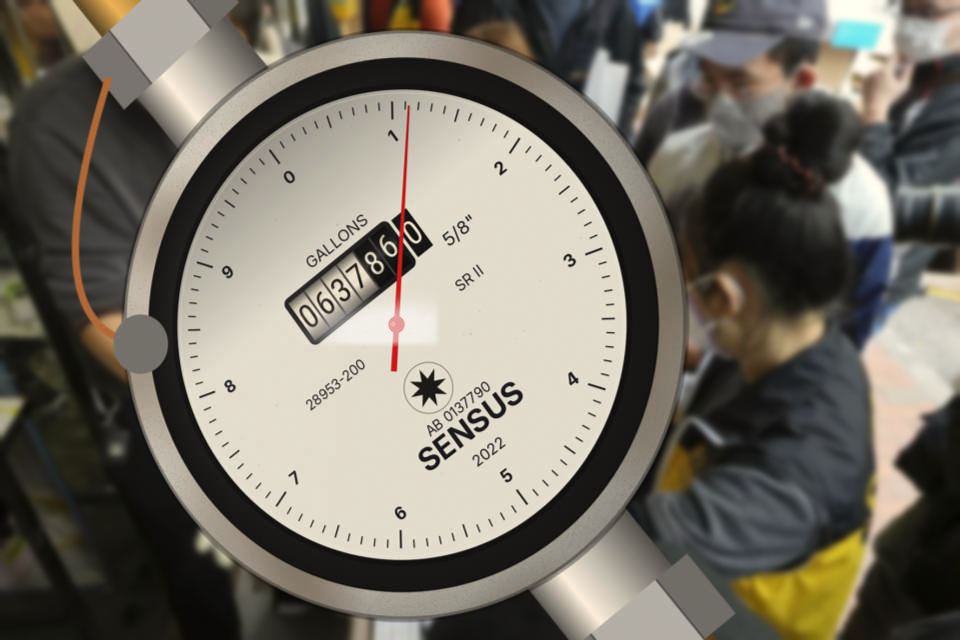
637861.1 gal
